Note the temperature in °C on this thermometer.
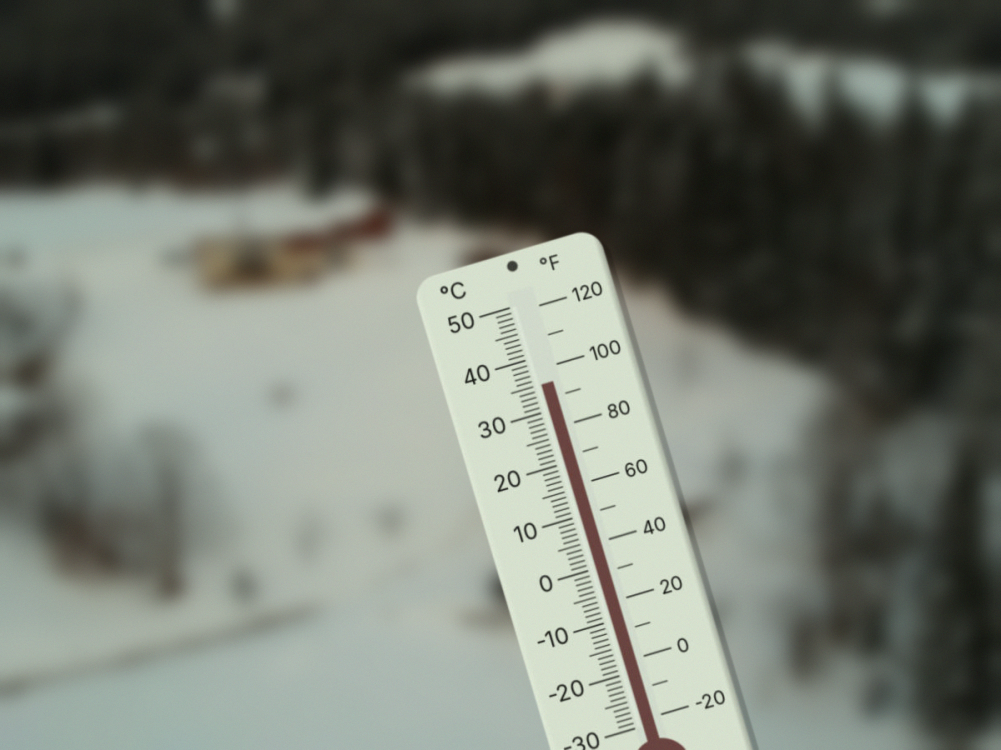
35 °C
